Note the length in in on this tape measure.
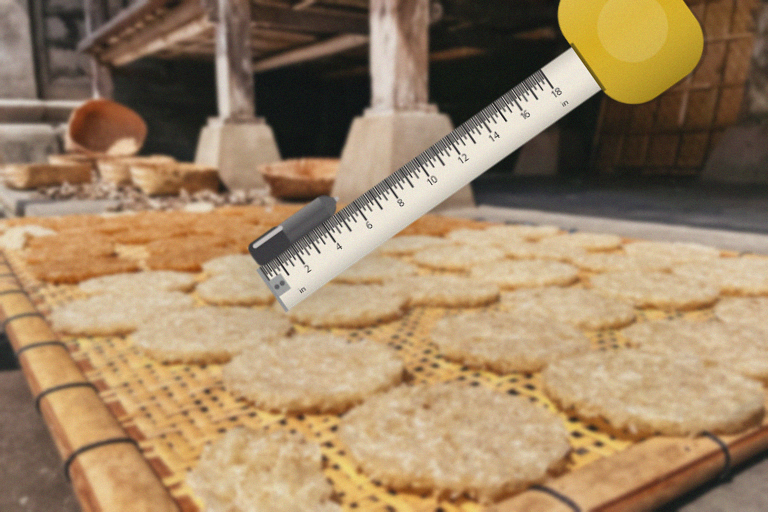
5.5 in
